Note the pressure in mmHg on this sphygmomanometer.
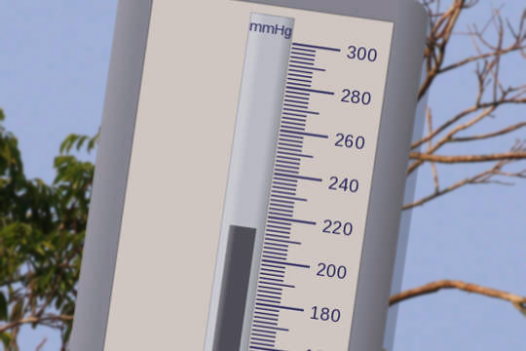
214 mmHg
